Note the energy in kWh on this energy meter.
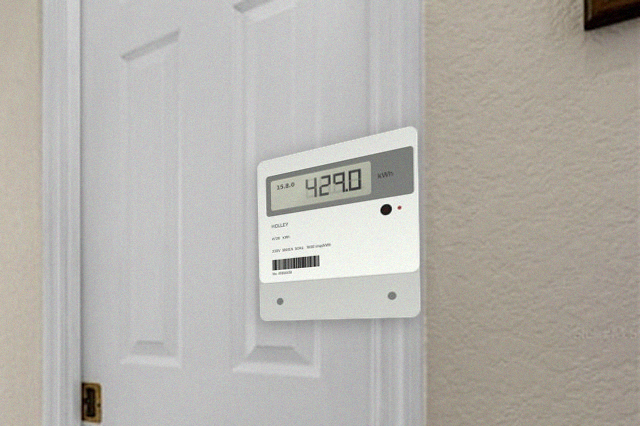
429.0 kWh
